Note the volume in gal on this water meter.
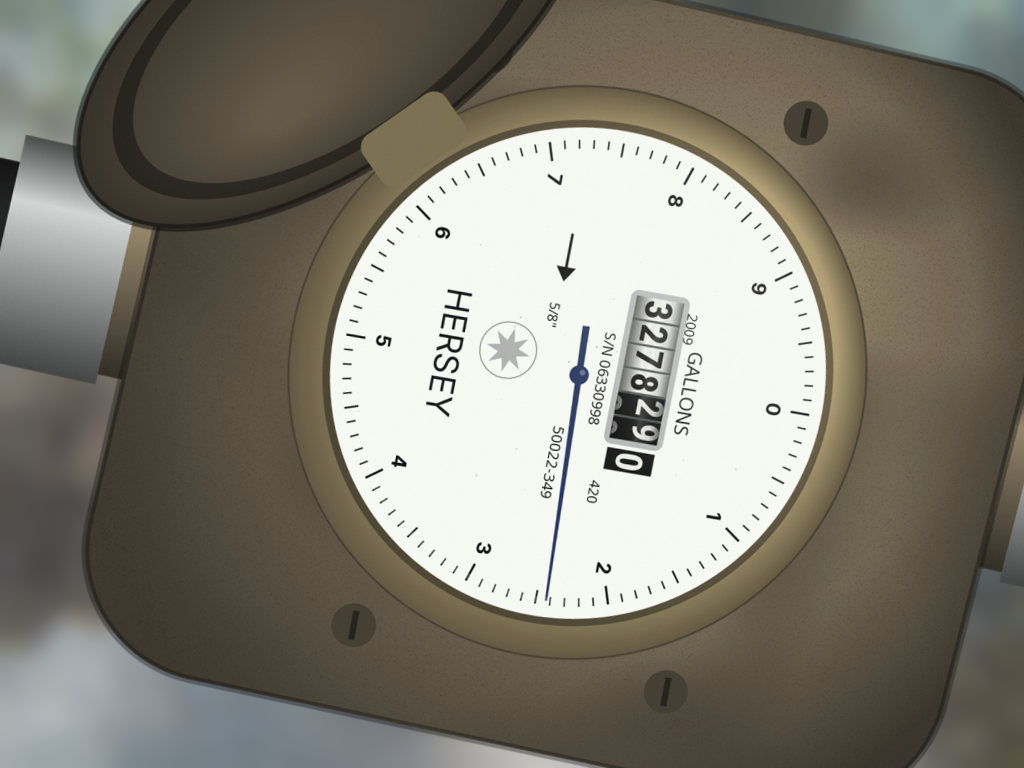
3278292.4 gal
